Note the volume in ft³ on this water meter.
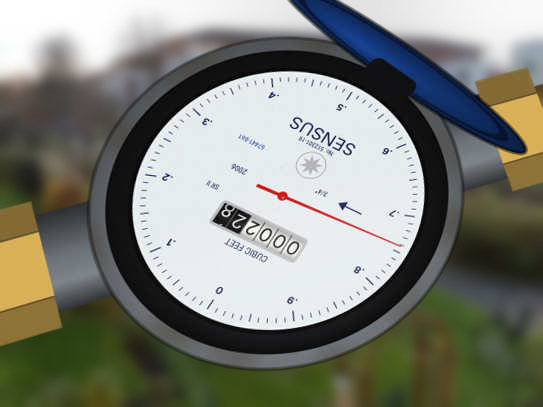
227.74 ft³
